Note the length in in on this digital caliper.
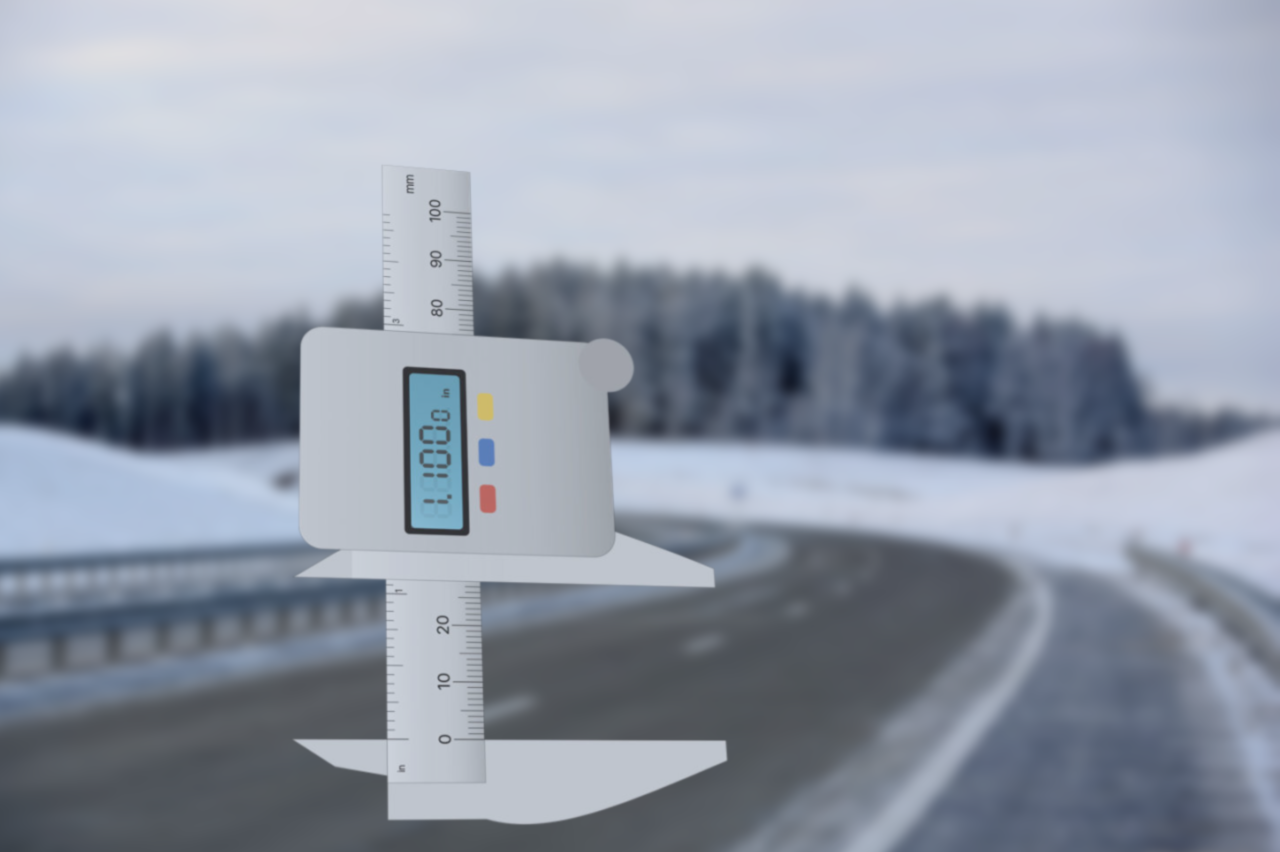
1.1000 in
